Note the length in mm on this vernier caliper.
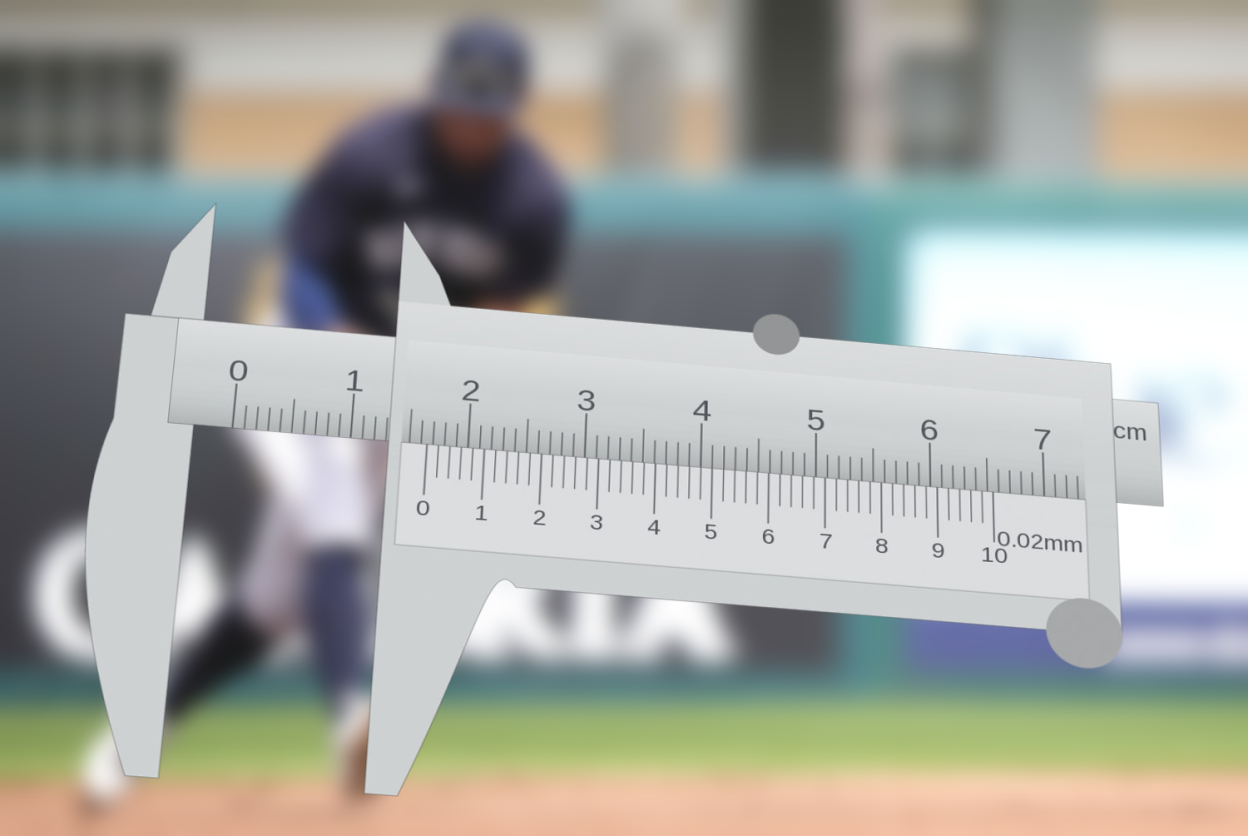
16.5 mm
